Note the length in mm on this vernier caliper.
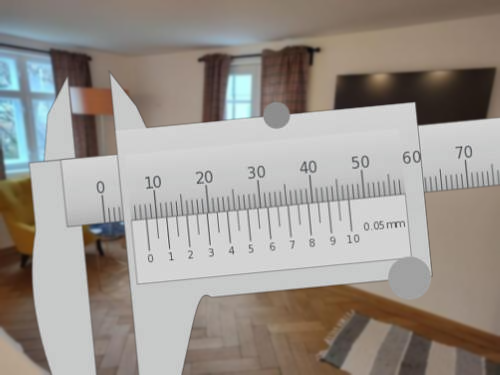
8.0 mm
